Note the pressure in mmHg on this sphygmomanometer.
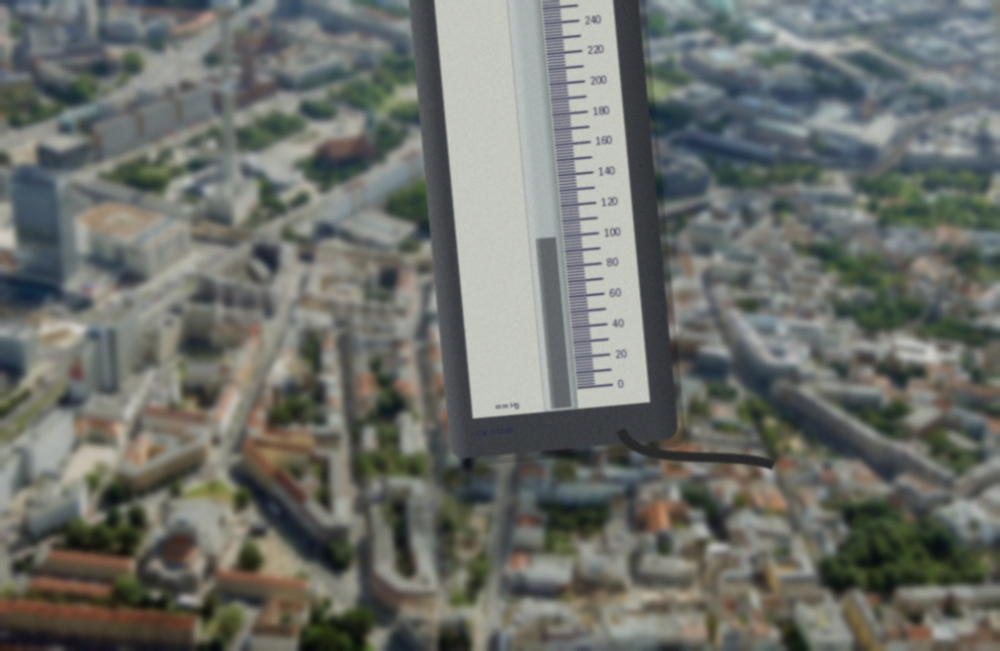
100 mmHg
